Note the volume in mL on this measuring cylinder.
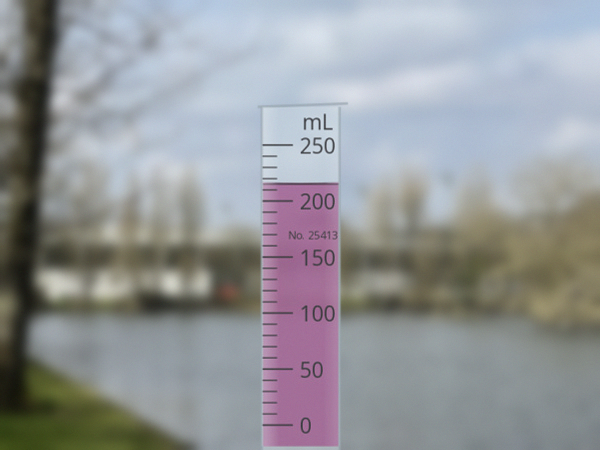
215 mL
